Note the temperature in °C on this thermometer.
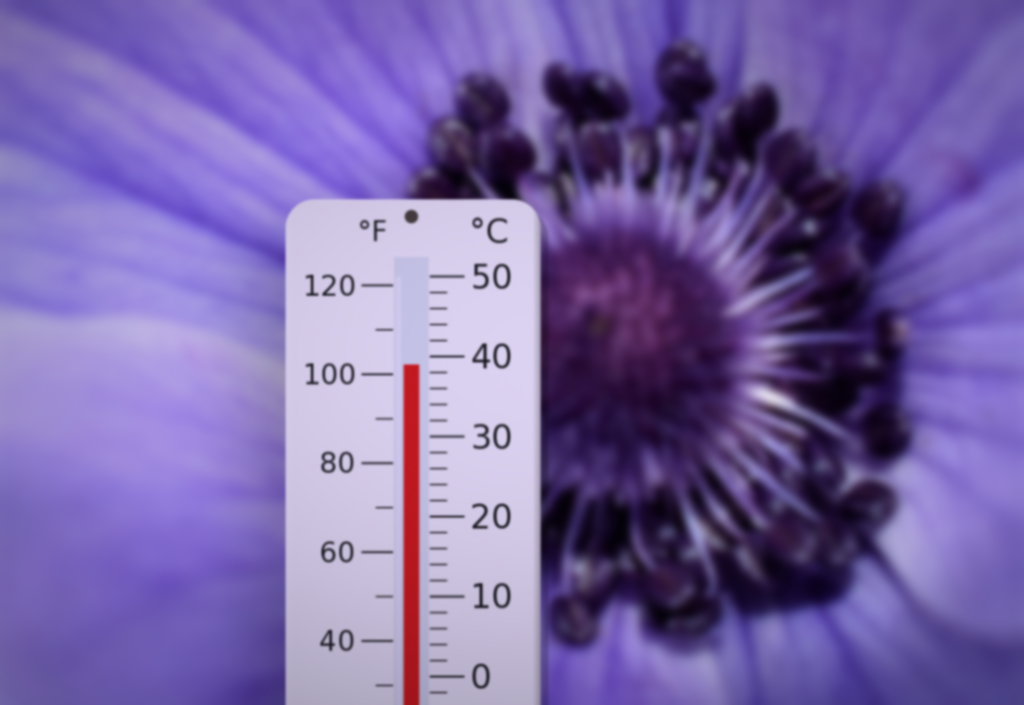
39 °C
